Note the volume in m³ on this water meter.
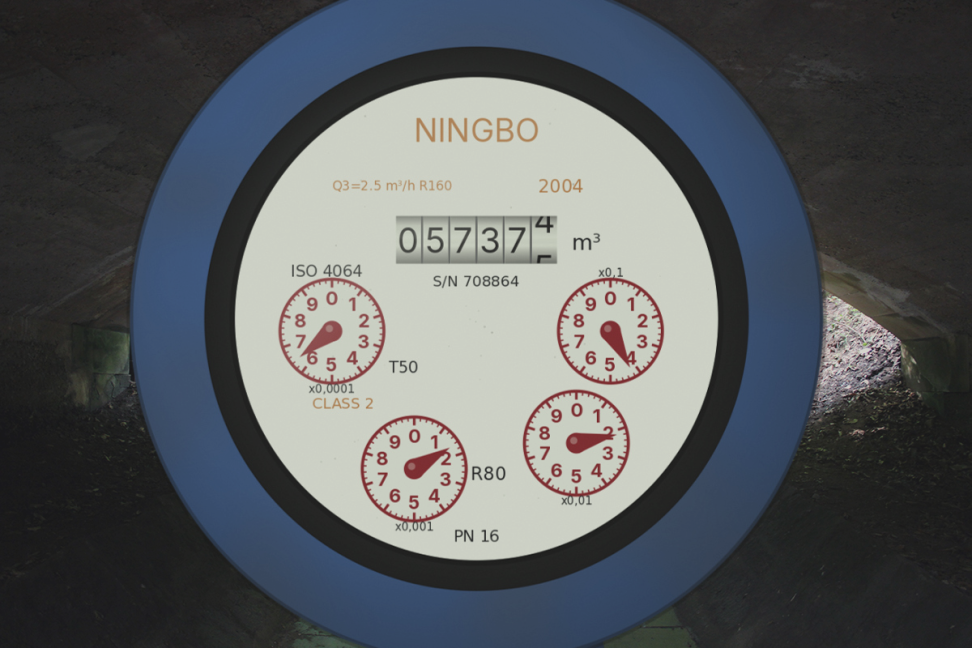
57374.4216 m³
